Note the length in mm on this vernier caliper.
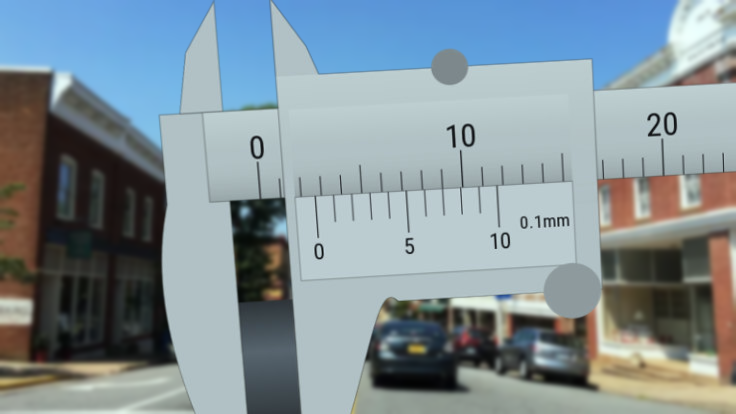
2.7 mm
